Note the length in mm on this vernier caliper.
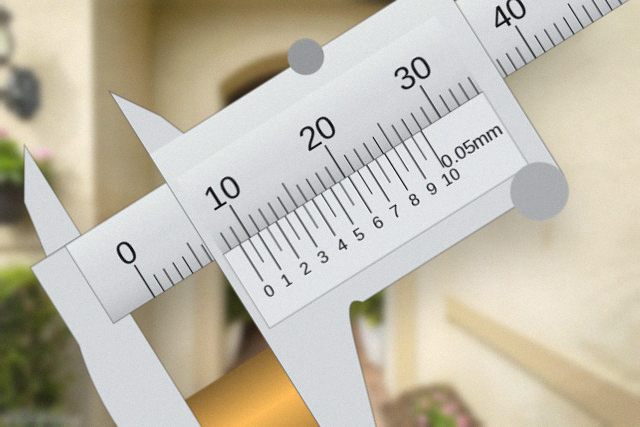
8.9 mm
